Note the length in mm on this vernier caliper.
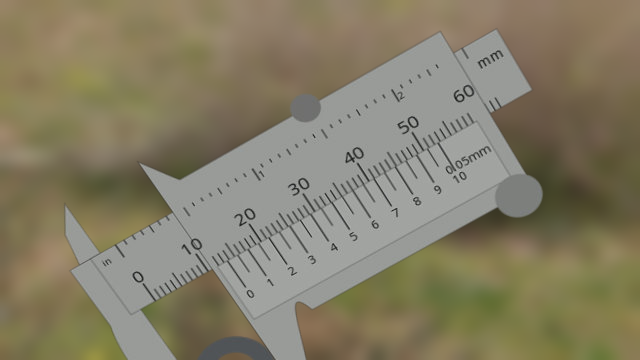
13.6 mm
